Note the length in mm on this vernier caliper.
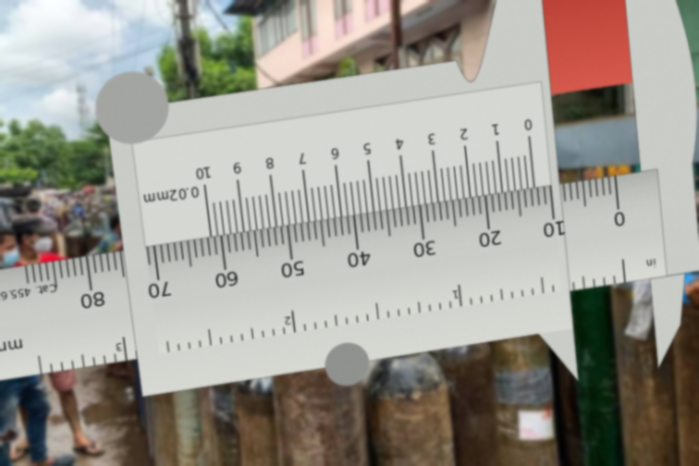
12.5 mm
